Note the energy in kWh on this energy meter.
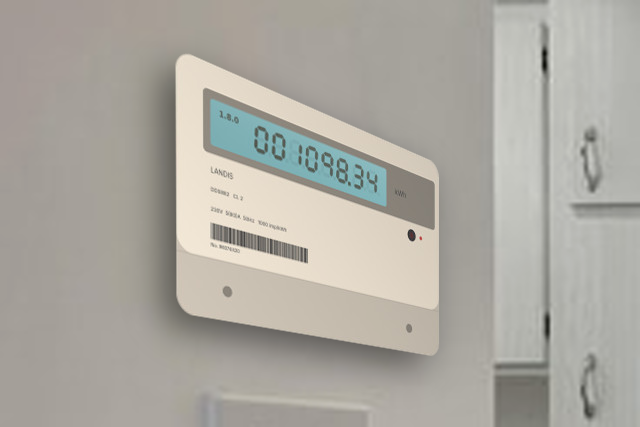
1098.34 kWh
